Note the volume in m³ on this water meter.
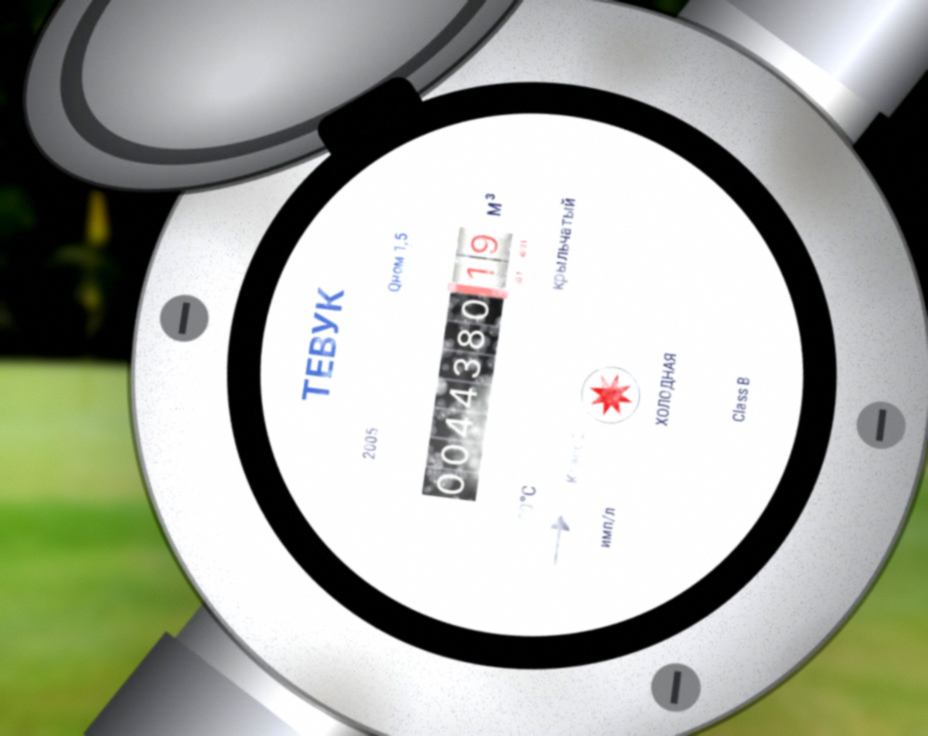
44380.19 m³
